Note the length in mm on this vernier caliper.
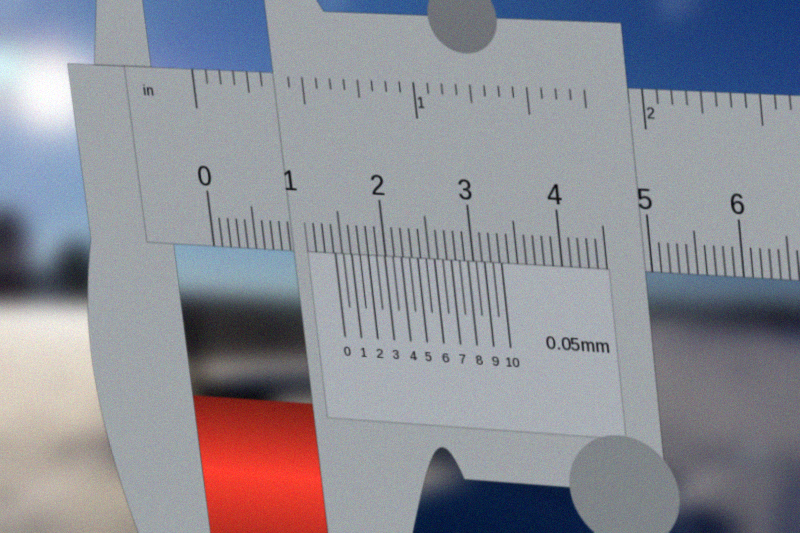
14.2 mm
